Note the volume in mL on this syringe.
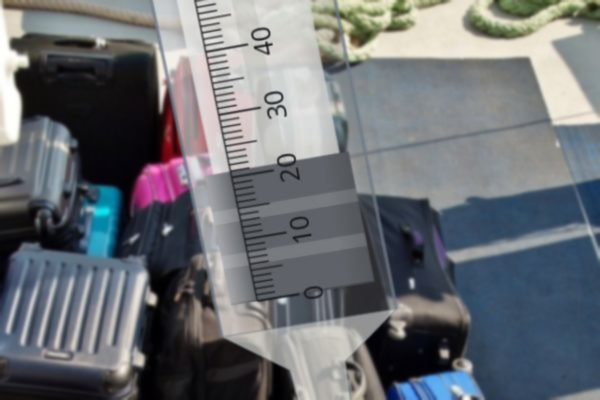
0 mL
